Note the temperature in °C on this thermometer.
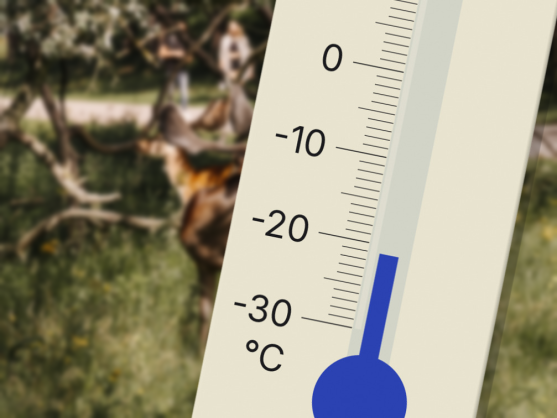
-21 °C
